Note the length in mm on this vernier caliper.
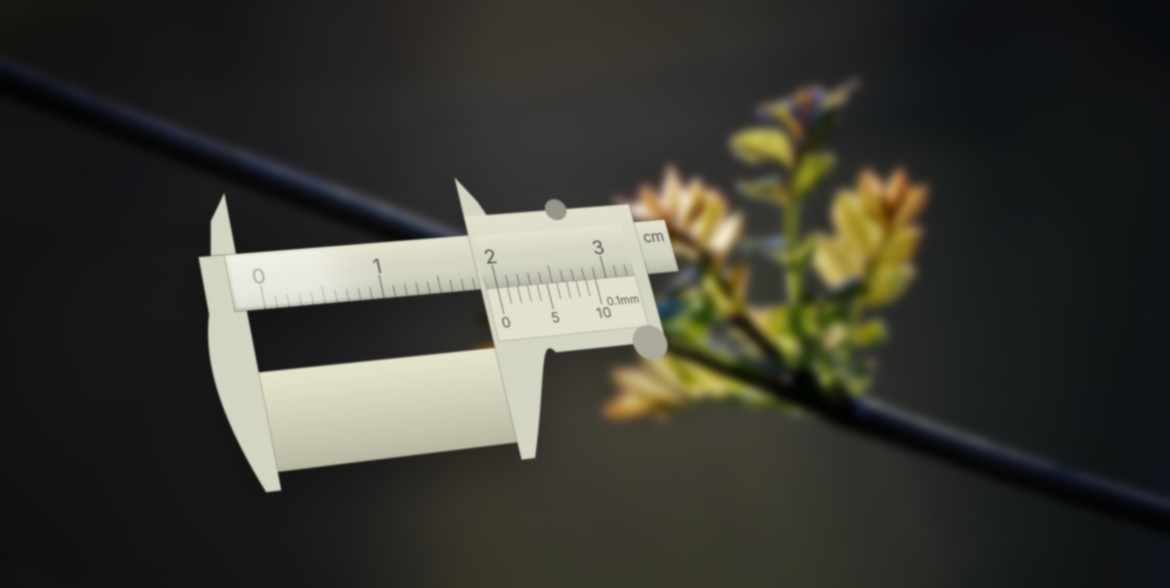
20.0 mm
